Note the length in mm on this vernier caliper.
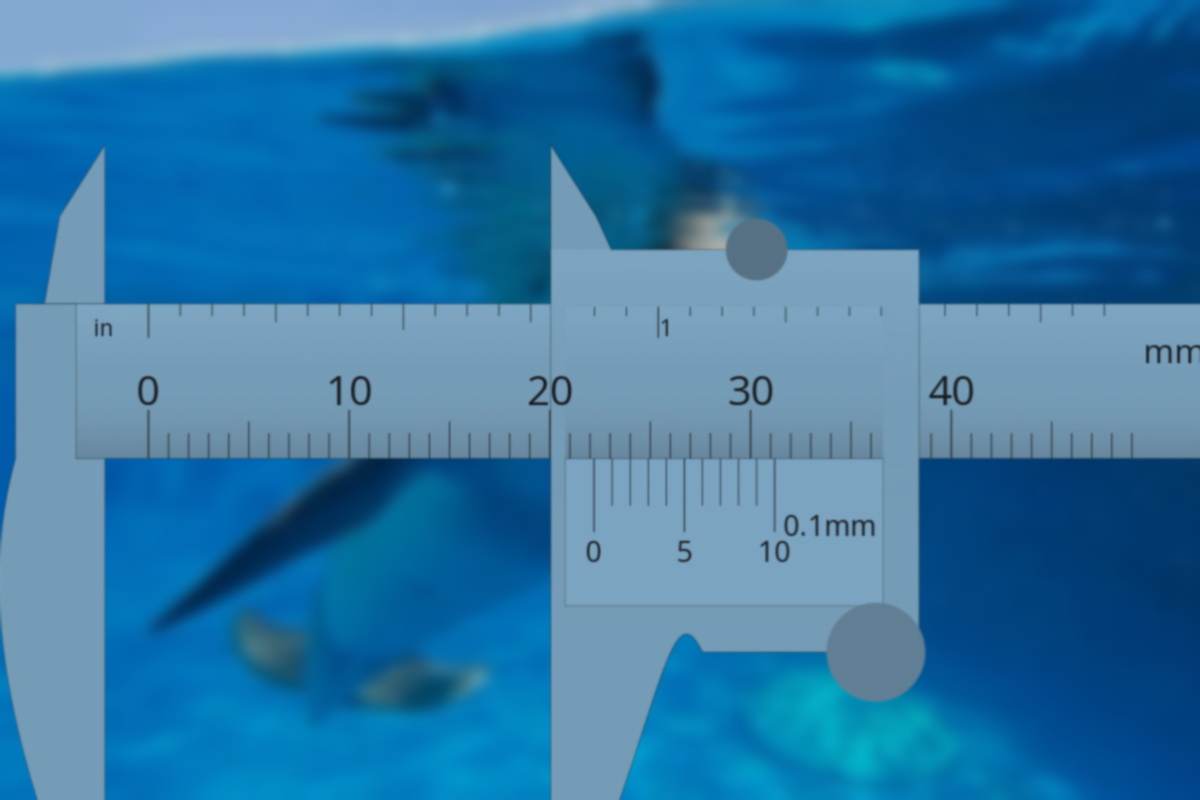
22.2 mm
